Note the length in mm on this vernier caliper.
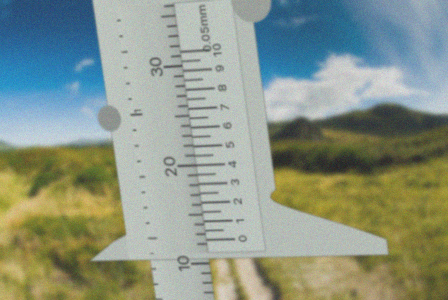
12.4 mm
